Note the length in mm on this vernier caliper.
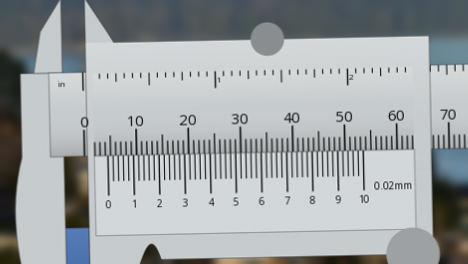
4.5 mm
